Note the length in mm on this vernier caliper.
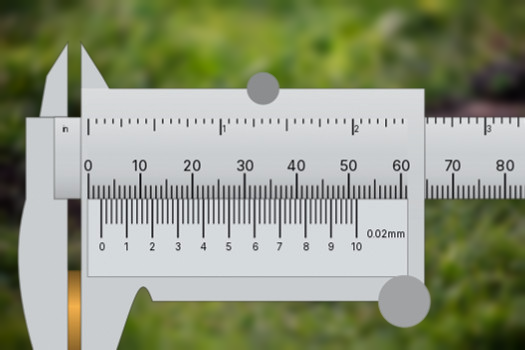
2.5 mm
